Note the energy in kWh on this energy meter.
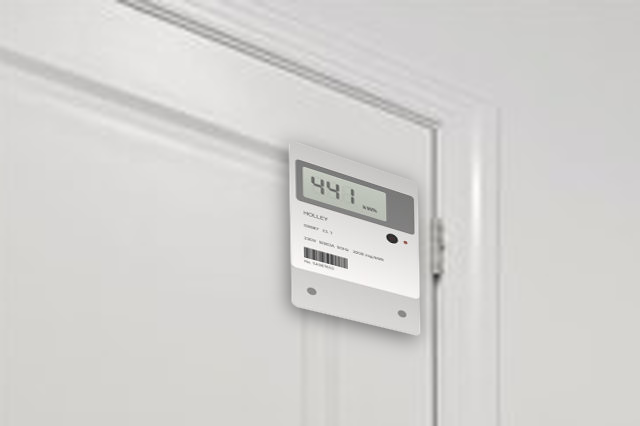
441 kWh
